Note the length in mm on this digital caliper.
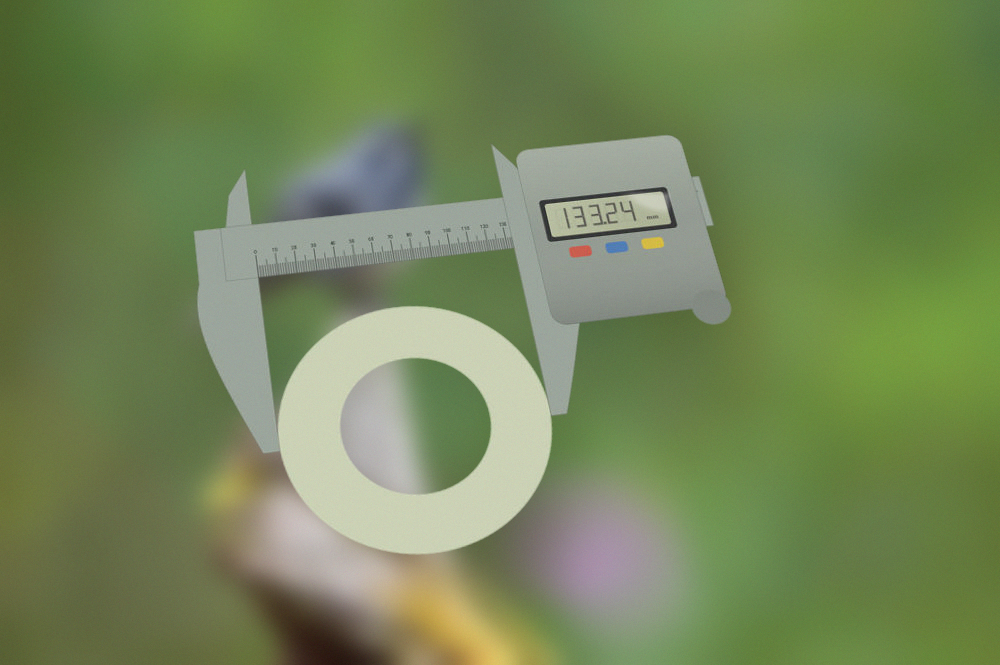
133.24 mm
